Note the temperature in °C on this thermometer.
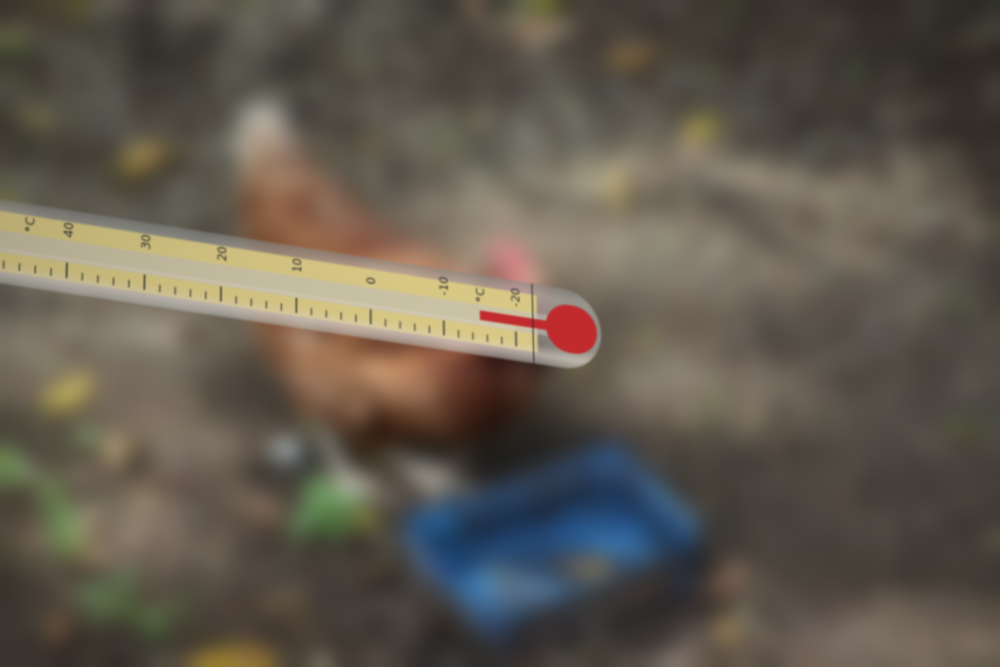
-15 °C
